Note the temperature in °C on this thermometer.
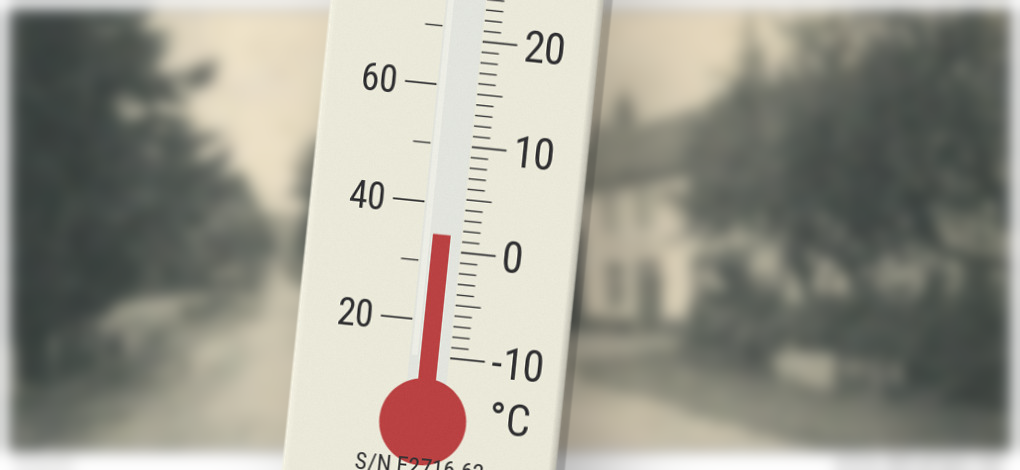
1.5 °C
